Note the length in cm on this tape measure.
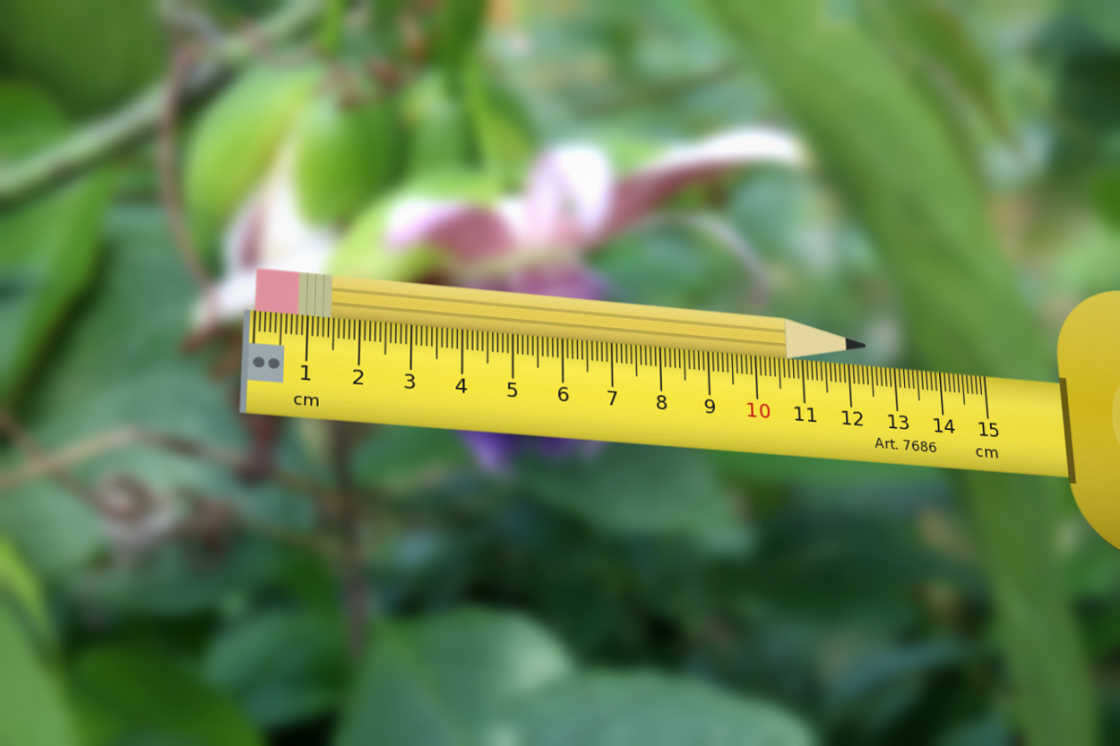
12.4 cm
